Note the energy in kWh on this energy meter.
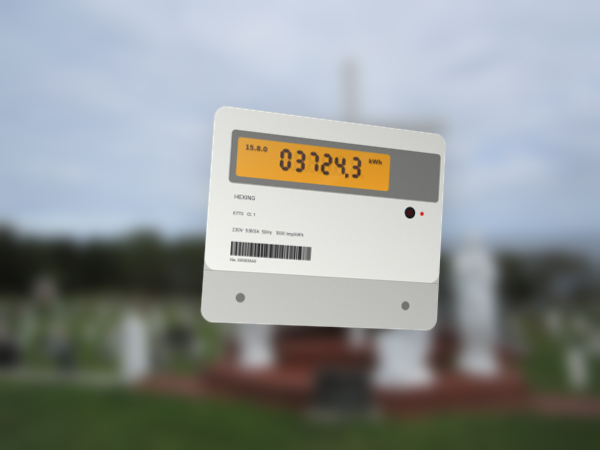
3724.3 kWh
